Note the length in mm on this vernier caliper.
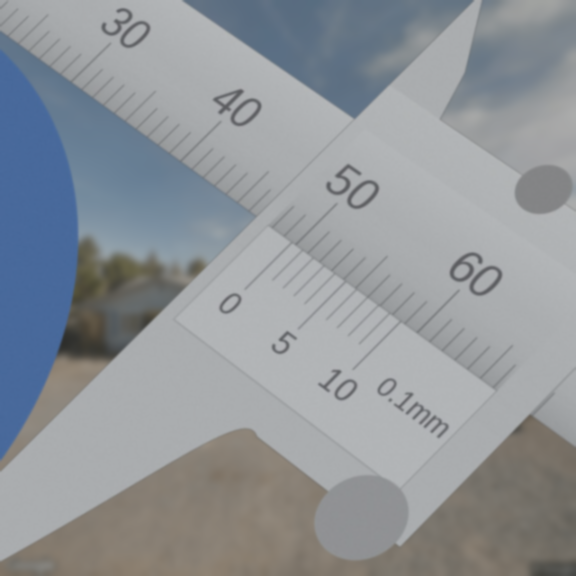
49.7 mm
